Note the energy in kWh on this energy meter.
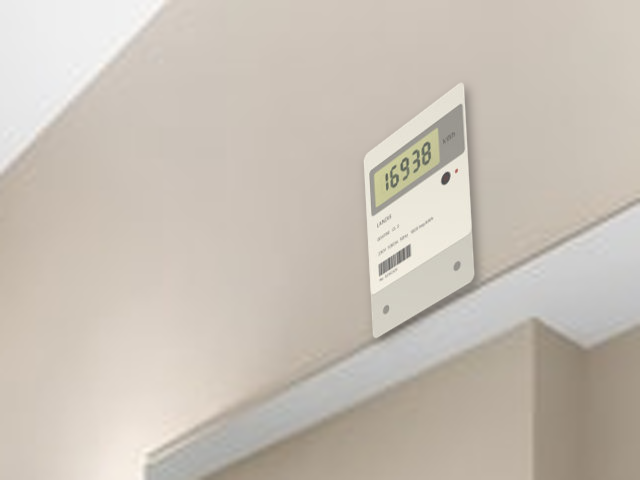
16938 kWh
